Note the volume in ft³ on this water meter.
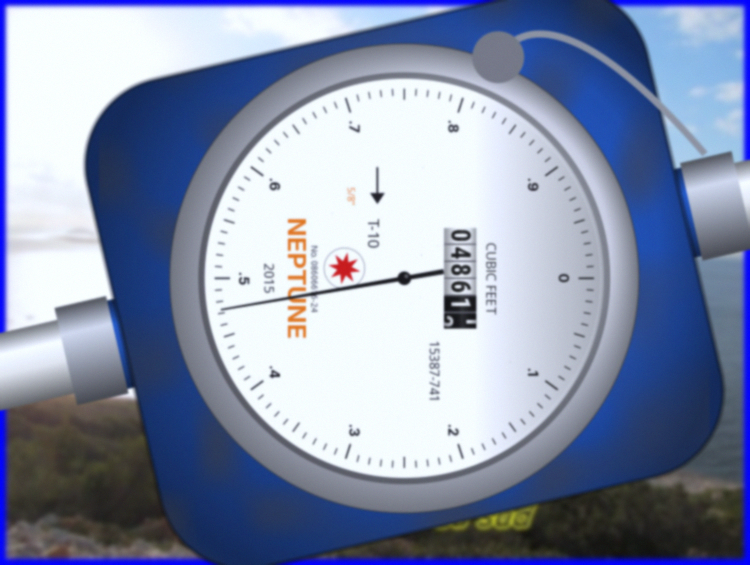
48611.47 ft³
